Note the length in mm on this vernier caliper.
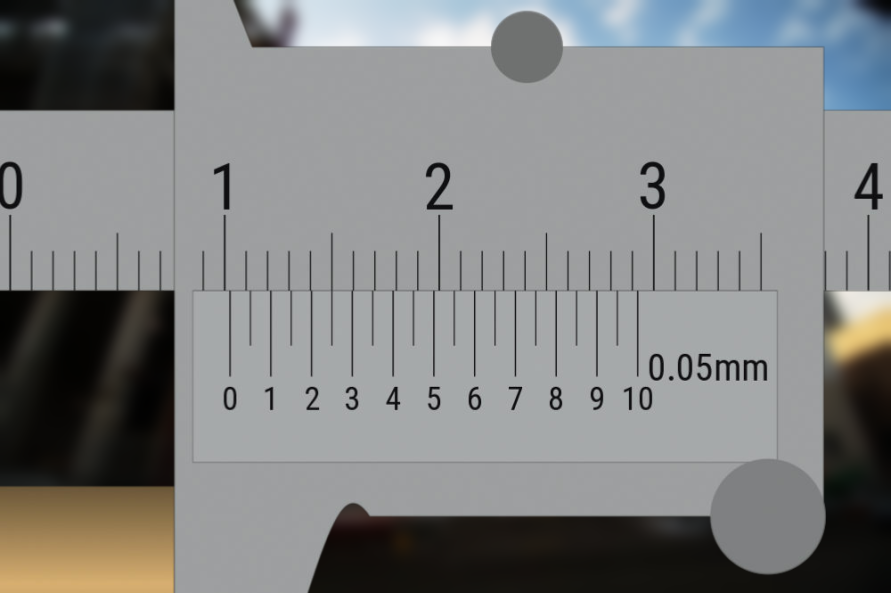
10.25 mm
